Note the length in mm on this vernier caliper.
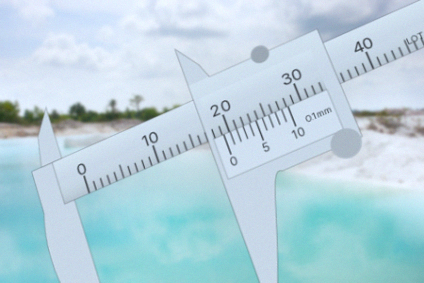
19.2 mm
